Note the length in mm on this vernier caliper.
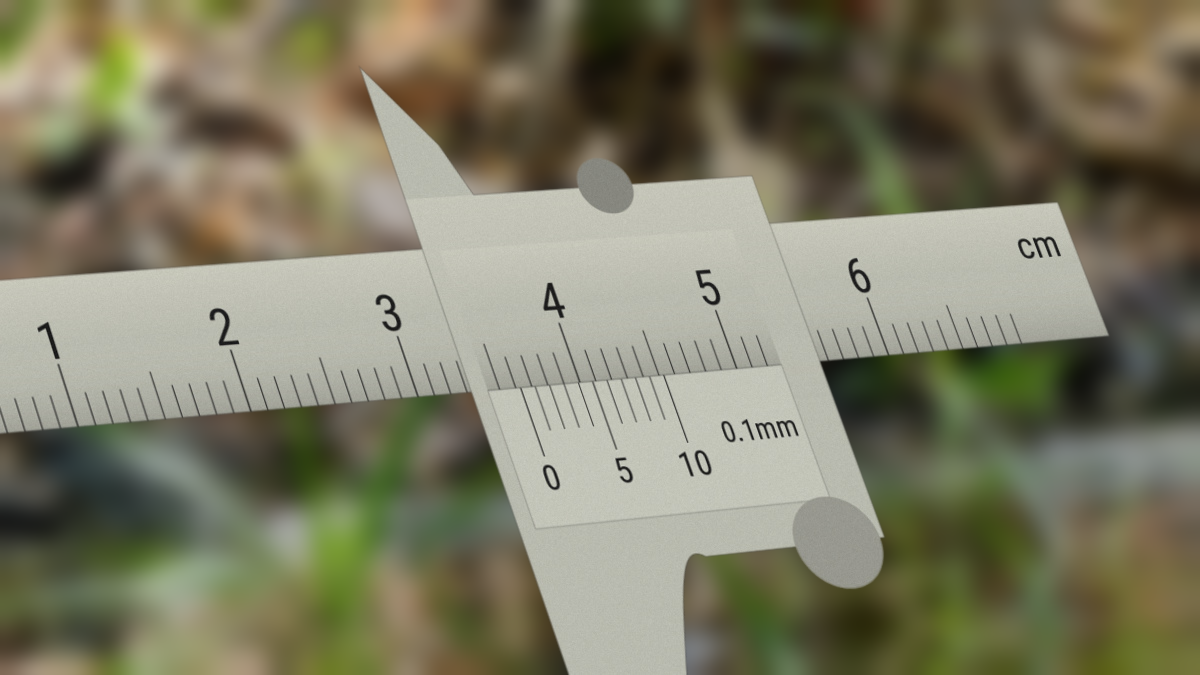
36.3 mm
